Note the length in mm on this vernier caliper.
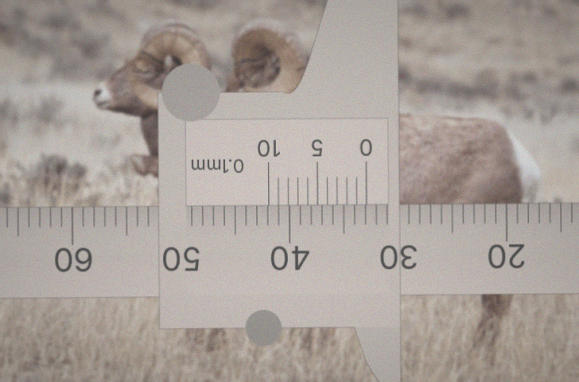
32.9 mm
